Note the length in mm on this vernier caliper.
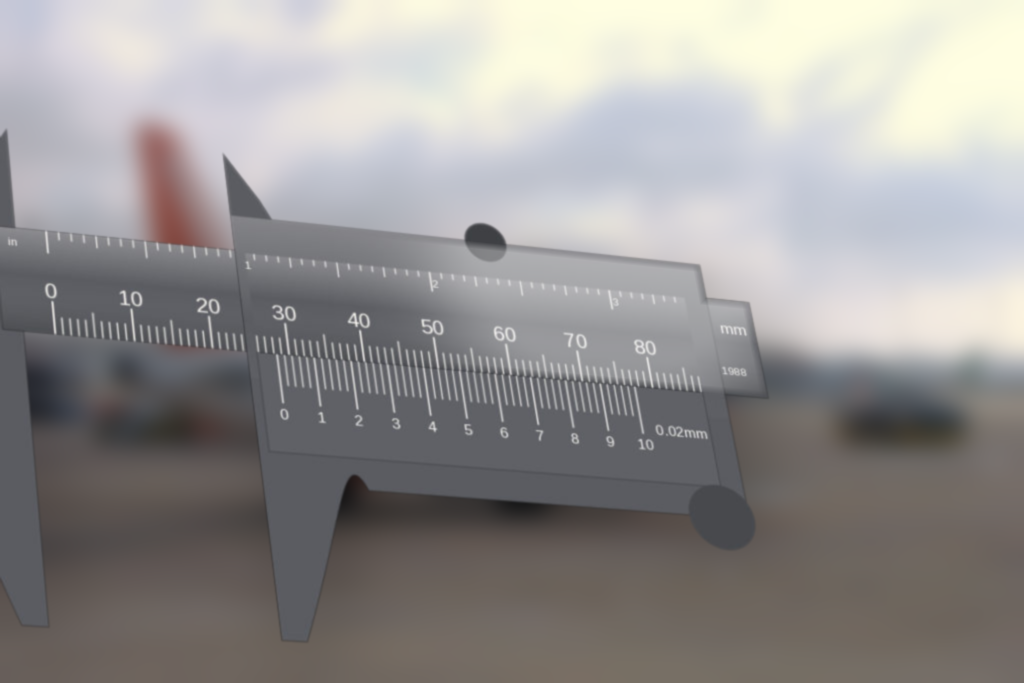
28.4 mm
